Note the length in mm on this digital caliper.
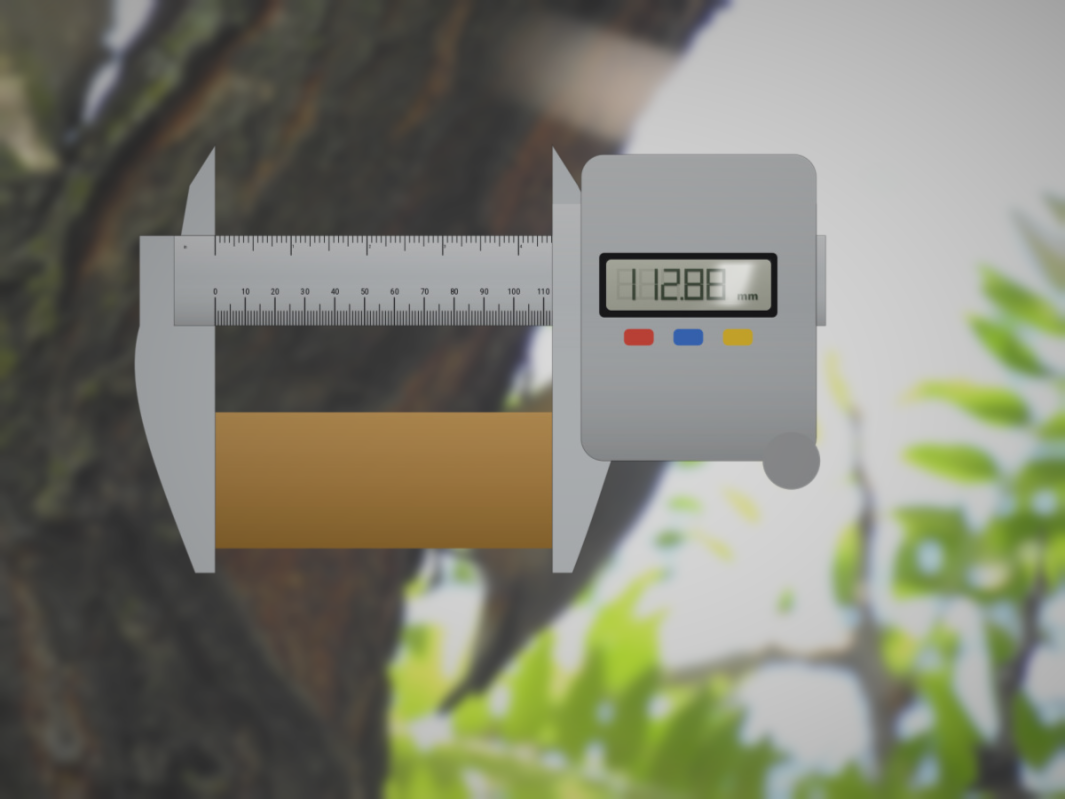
112.88 mm
